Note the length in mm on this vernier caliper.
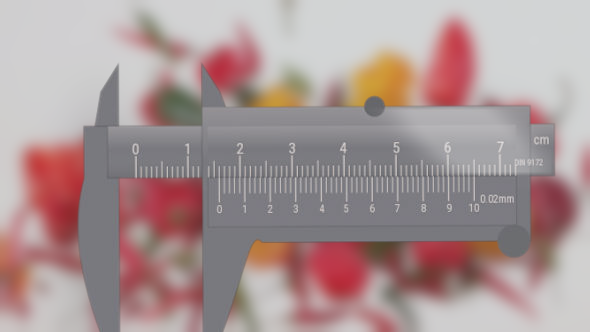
16.0 mm
